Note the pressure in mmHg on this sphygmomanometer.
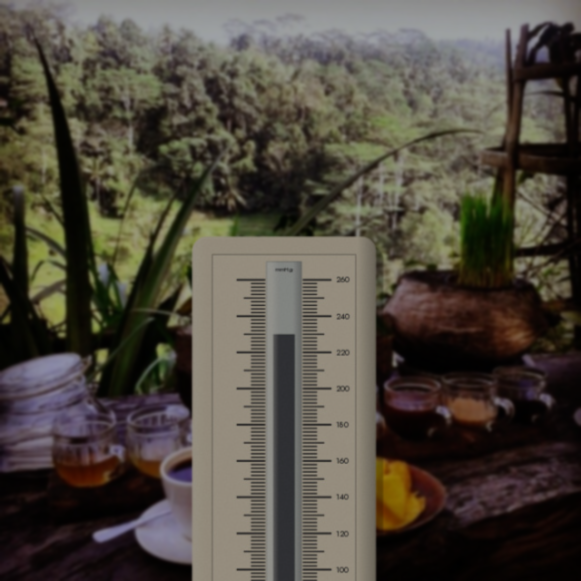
230 mmHg
